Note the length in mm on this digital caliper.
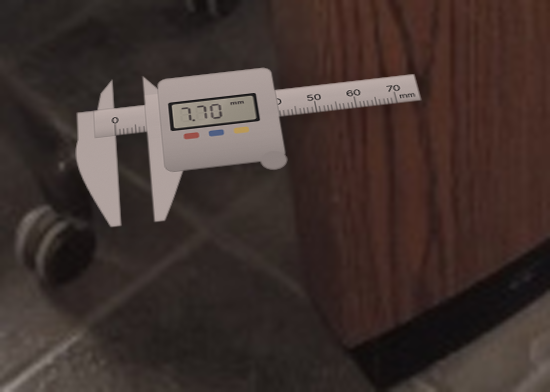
7.70 mm
